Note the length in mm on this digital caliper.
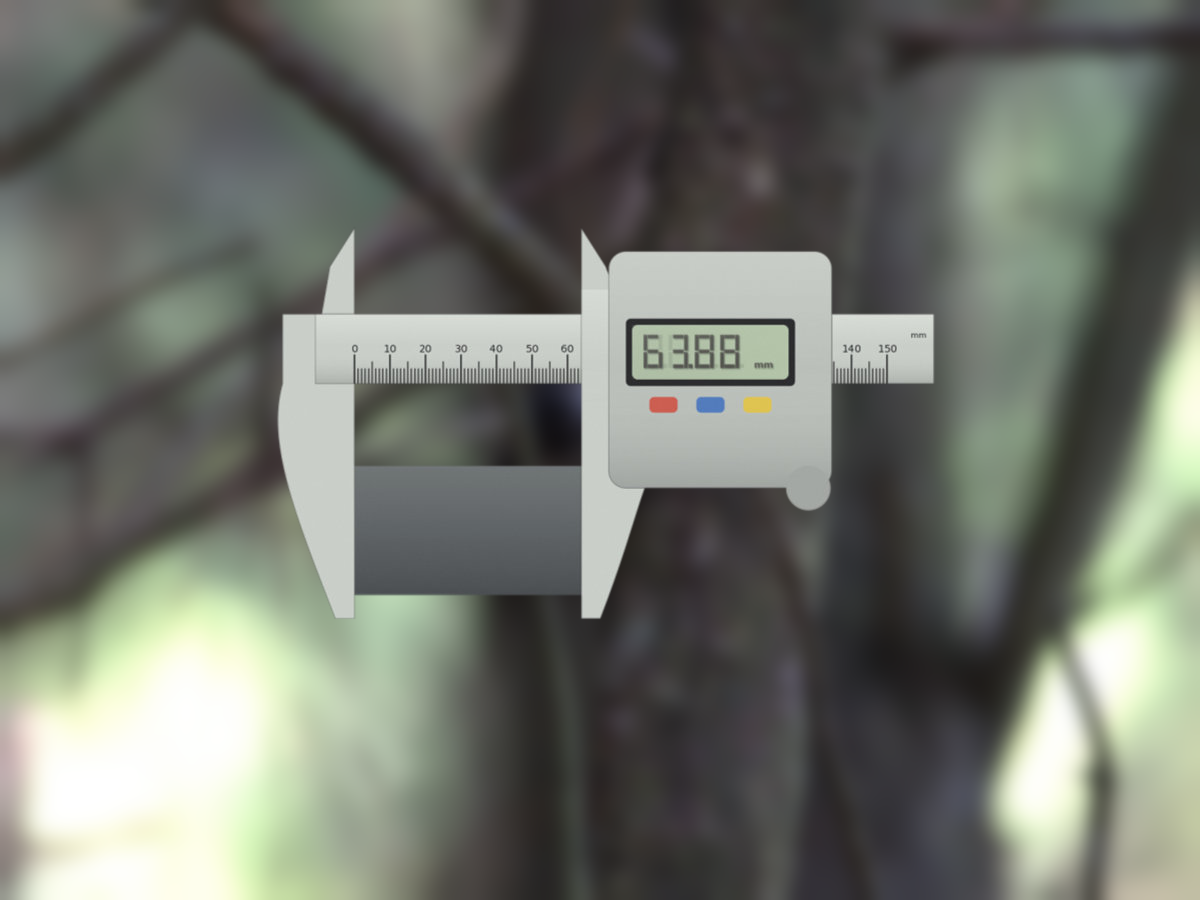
63.88 mm
